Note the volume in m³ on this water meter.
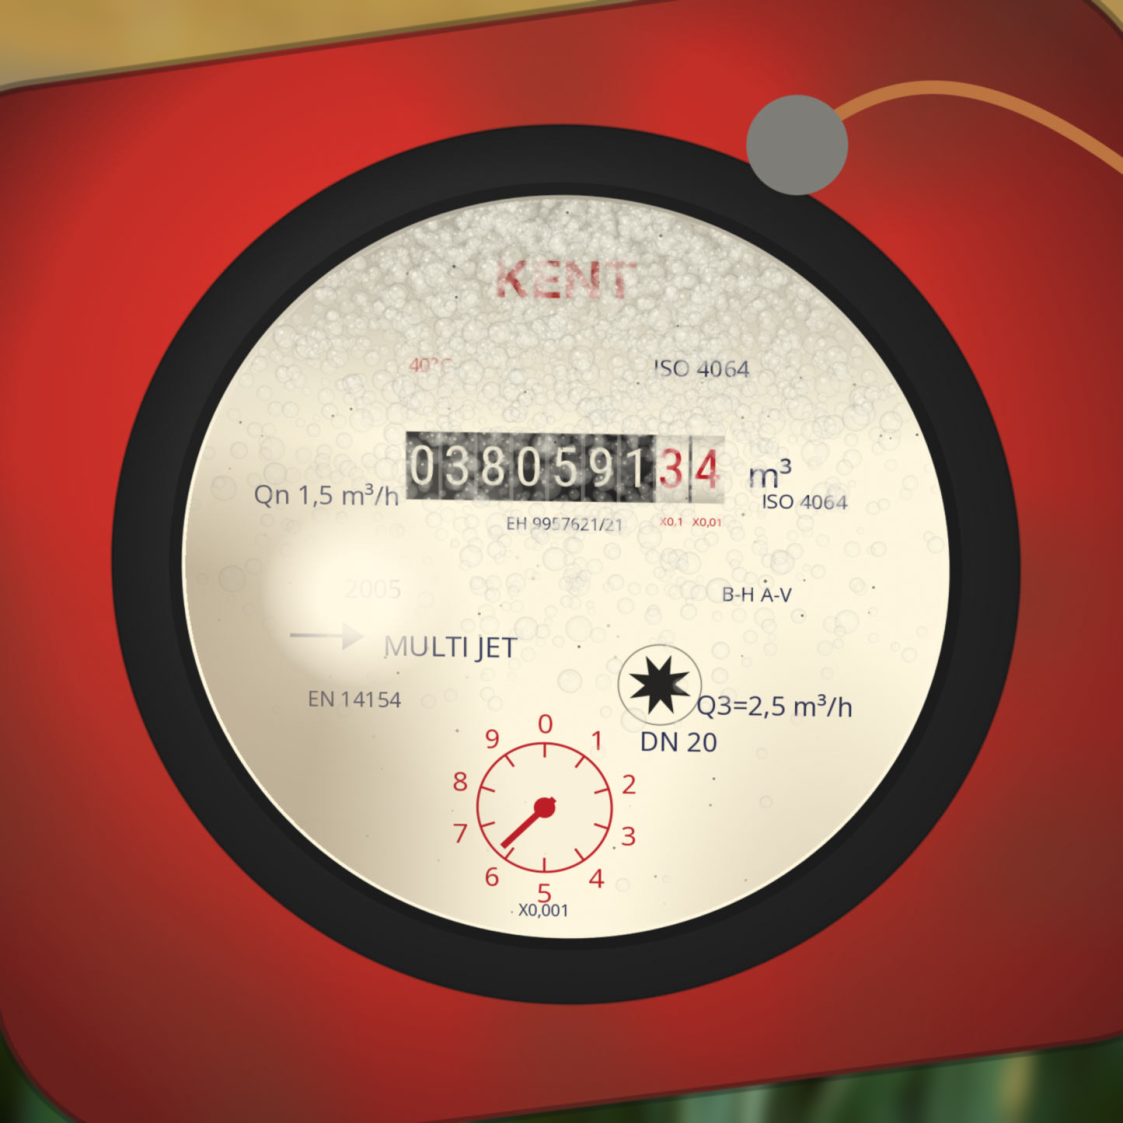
380591.346 m³
